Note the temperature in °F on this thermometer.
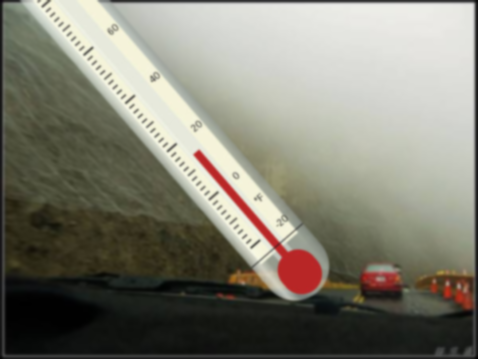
14 °F
